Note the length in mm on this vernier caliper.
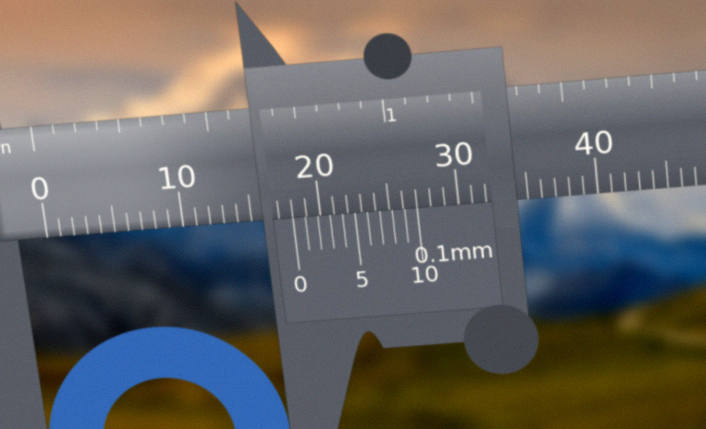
18.0 mm
